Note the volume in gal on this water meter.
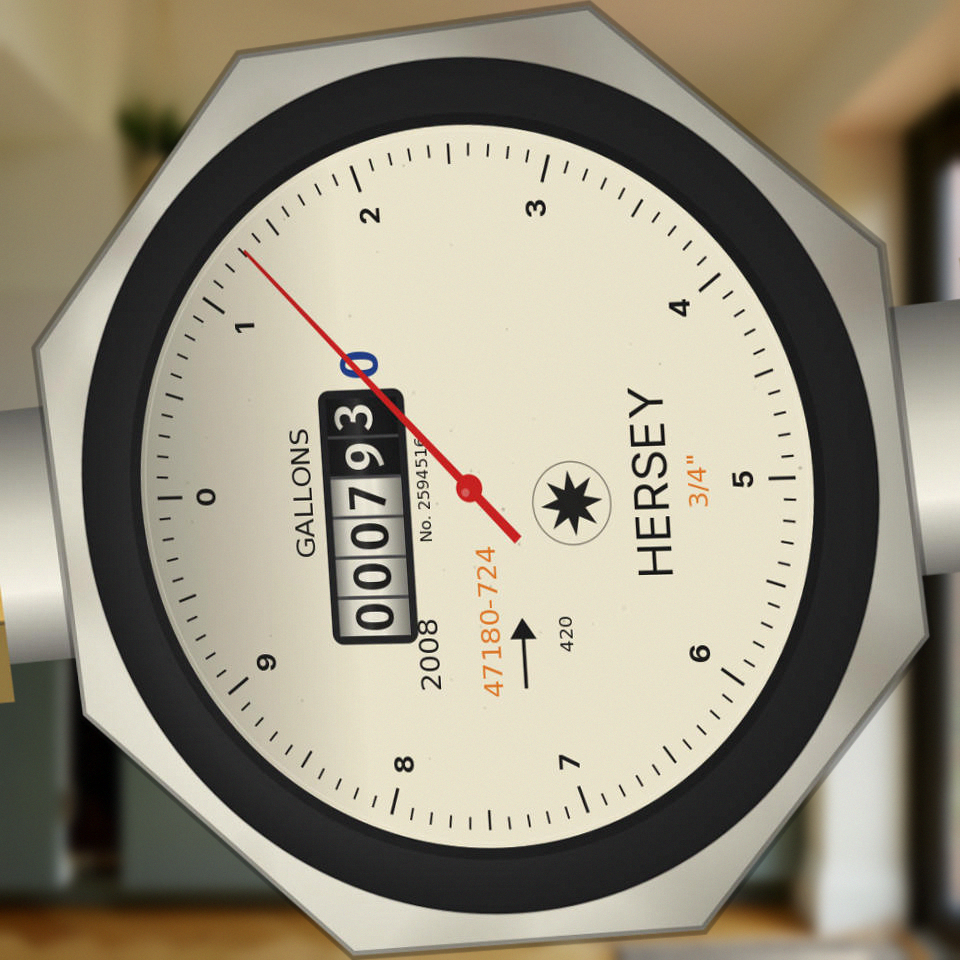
7931.3 gal
